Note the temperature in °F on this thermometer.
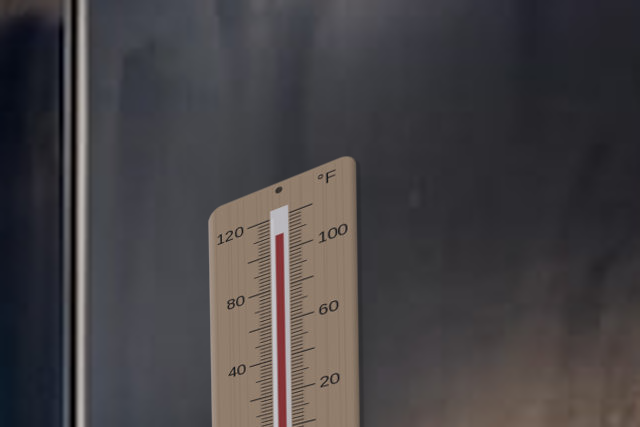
110 °F
